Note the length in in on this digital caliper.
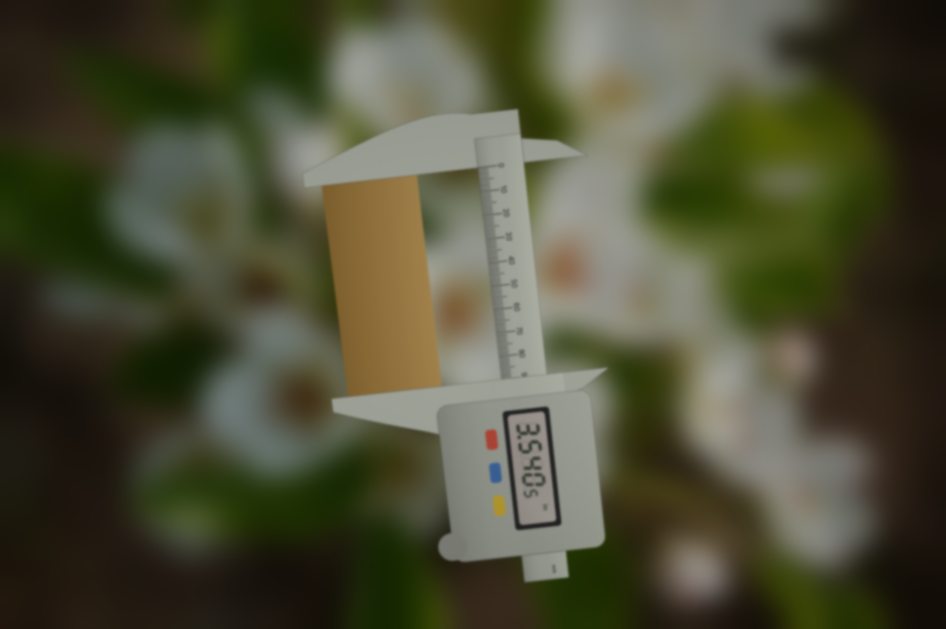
3.5405 in
